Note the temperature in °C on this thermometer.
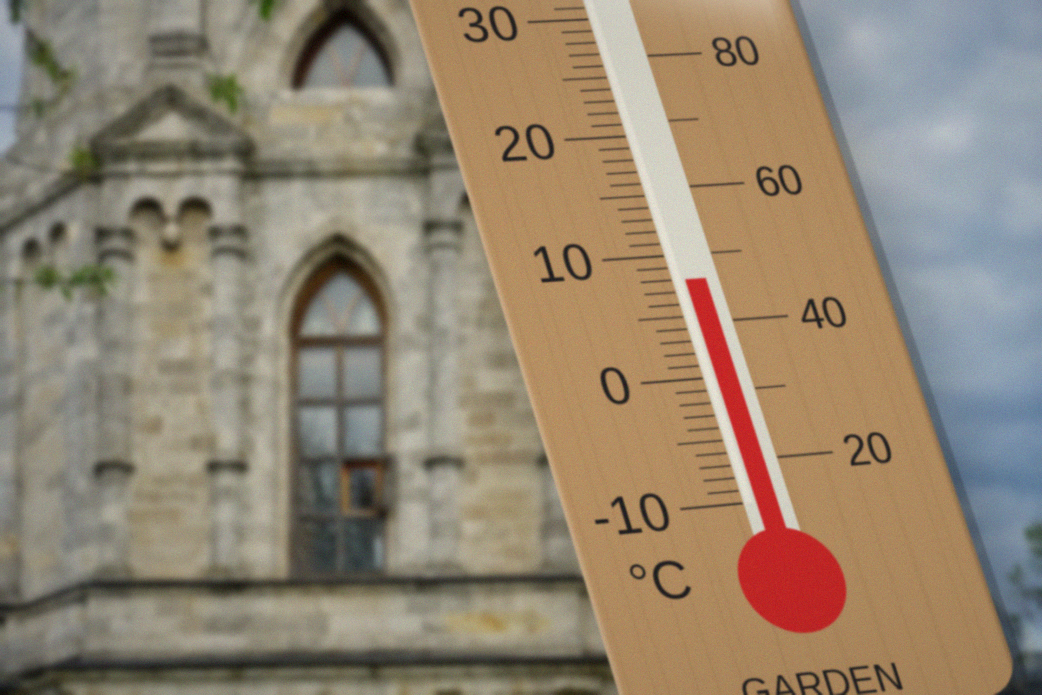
8 °C
